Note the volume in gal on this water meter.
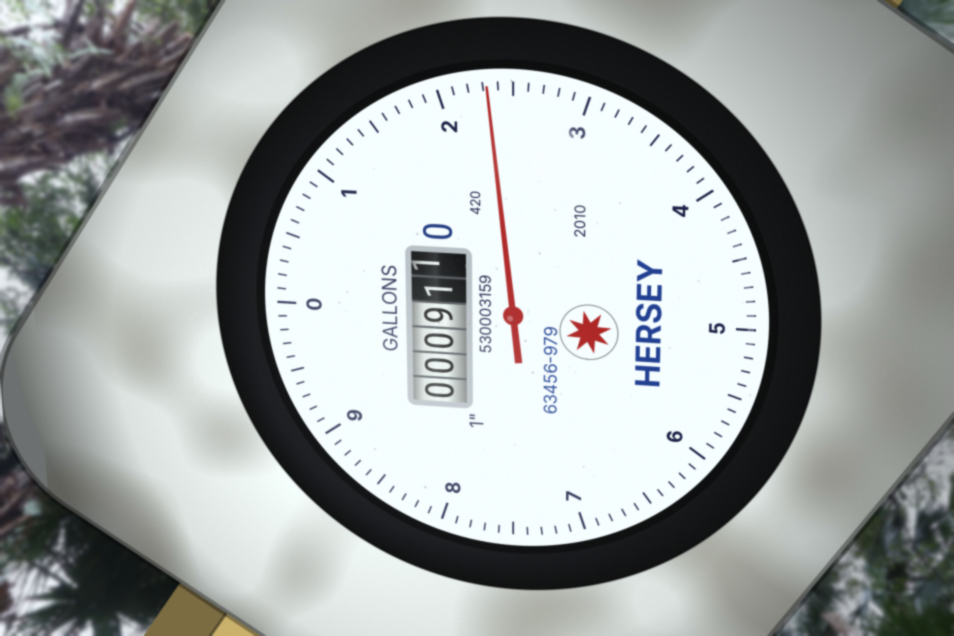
9112.3 gal
